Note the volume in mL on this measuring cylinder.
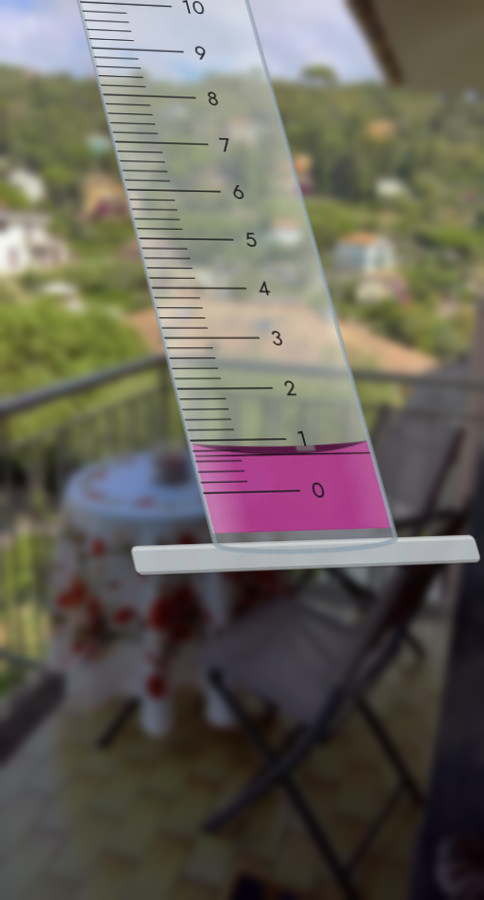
0.7 mL
